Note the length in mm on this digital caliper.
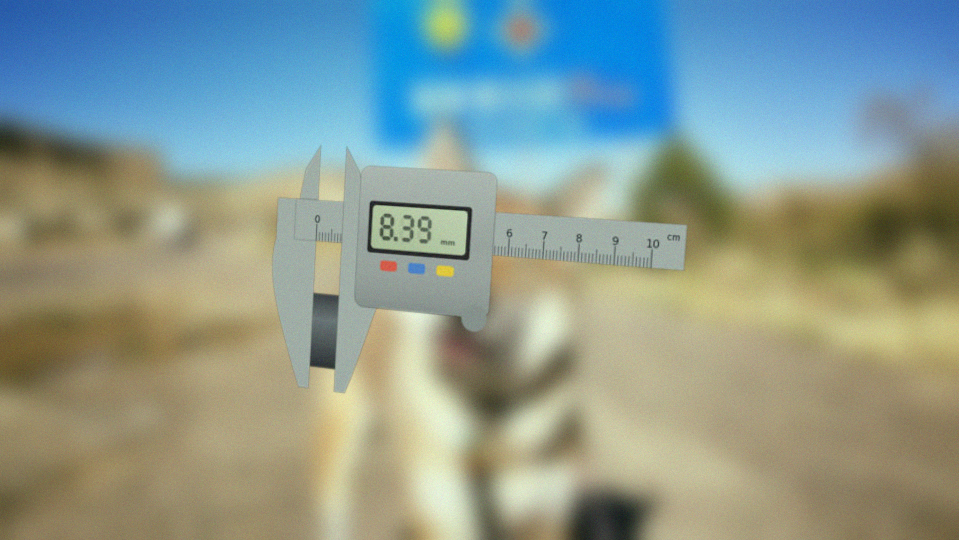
8.39 mm
